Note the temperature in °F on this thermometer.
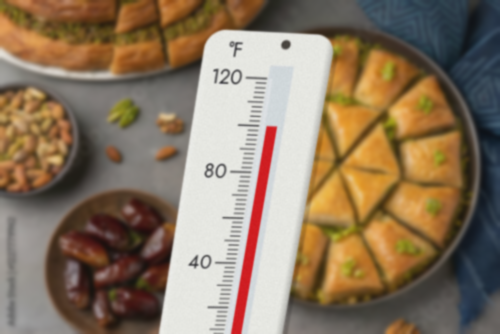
100 °F
